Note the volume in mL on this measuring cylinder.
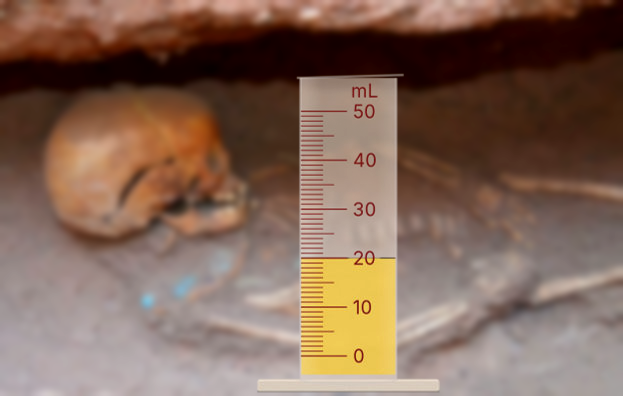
20 mL
